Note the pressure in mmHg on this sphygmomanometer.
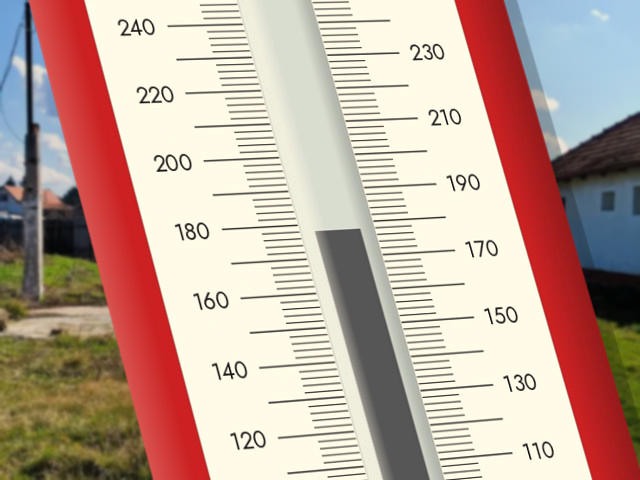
178 mmHg
